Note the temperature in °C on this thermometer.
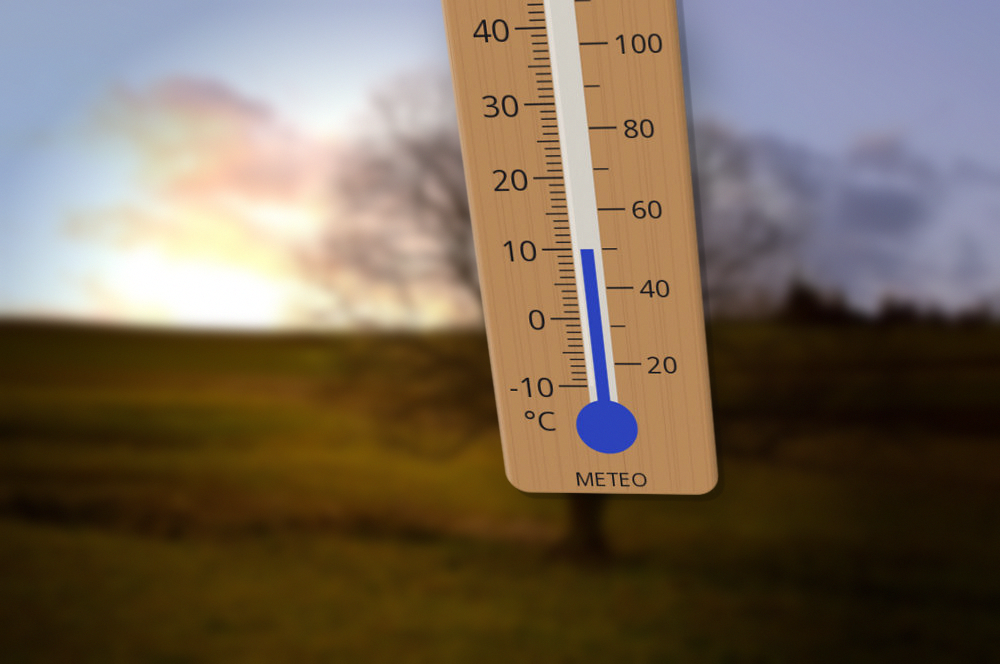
10 °C
